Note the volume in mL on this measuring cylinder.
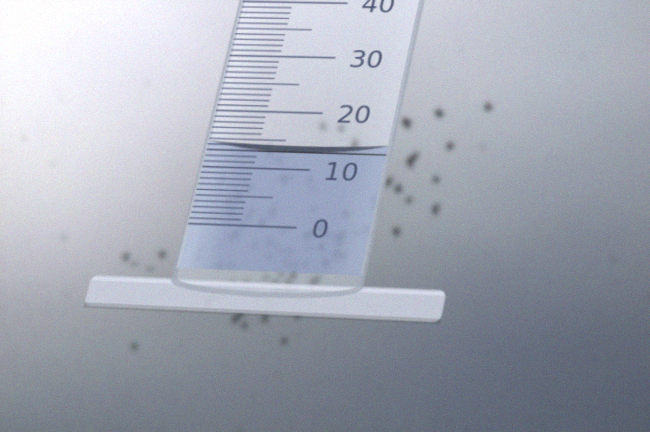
13 mL
